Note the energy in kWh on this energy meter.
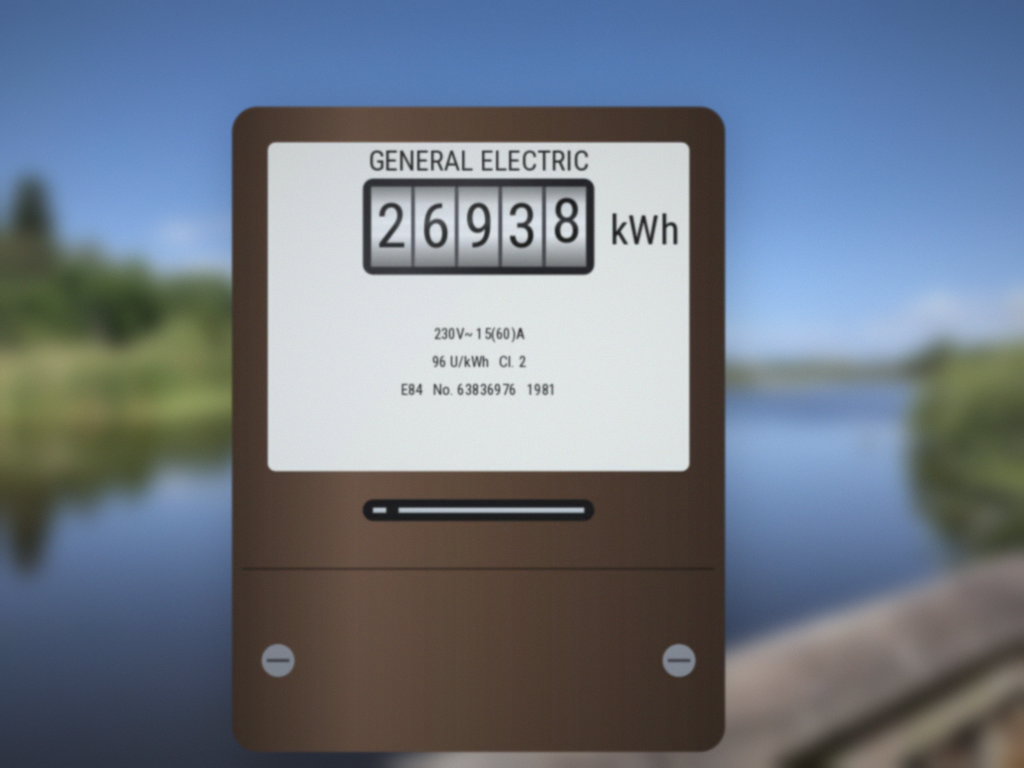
26938 kWh
